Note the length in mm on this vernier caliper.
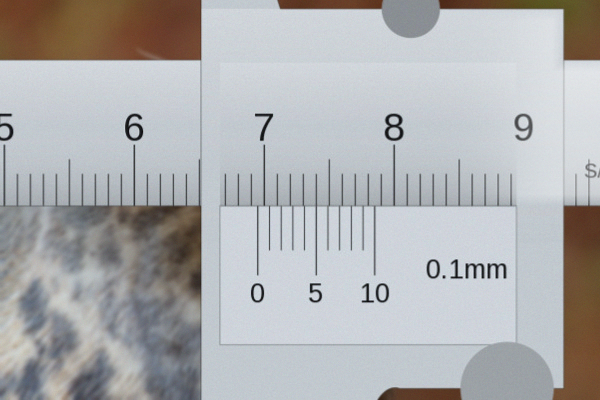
69.5 mm
